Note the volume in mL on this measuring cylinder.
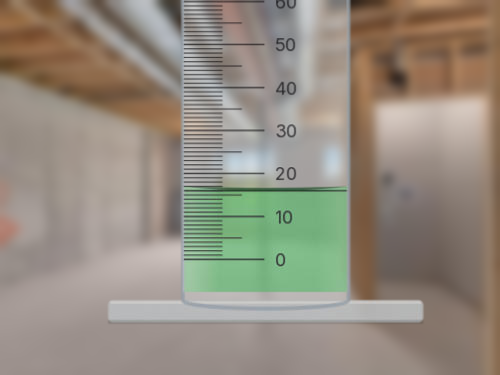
16 mL
